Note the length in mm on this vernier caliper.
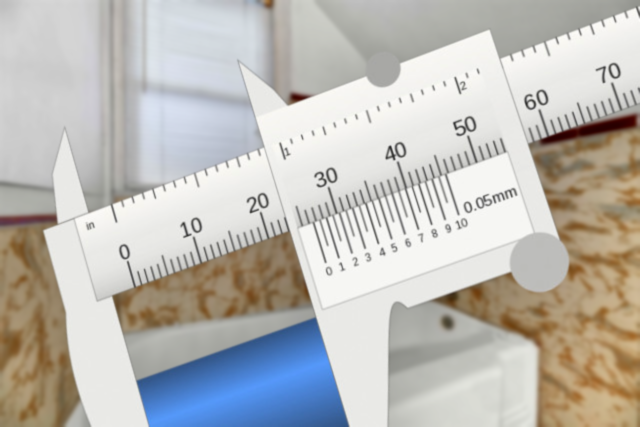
26.6 mm
